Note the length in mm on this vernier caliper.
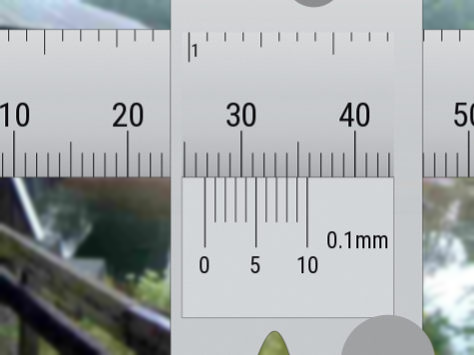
26.8 mm
